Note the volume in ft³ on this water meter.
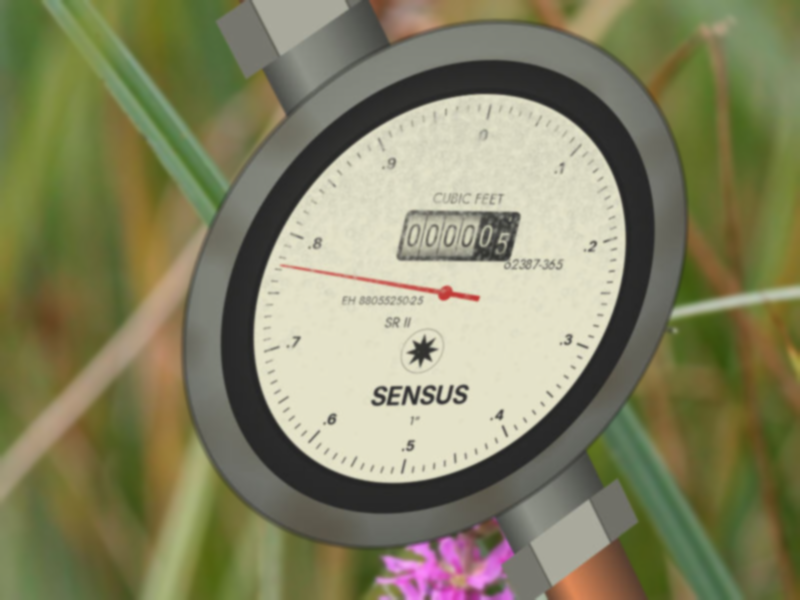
4.77 ft³
